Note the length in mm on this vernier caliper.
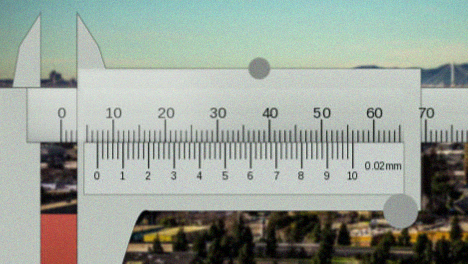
7.0 mm
